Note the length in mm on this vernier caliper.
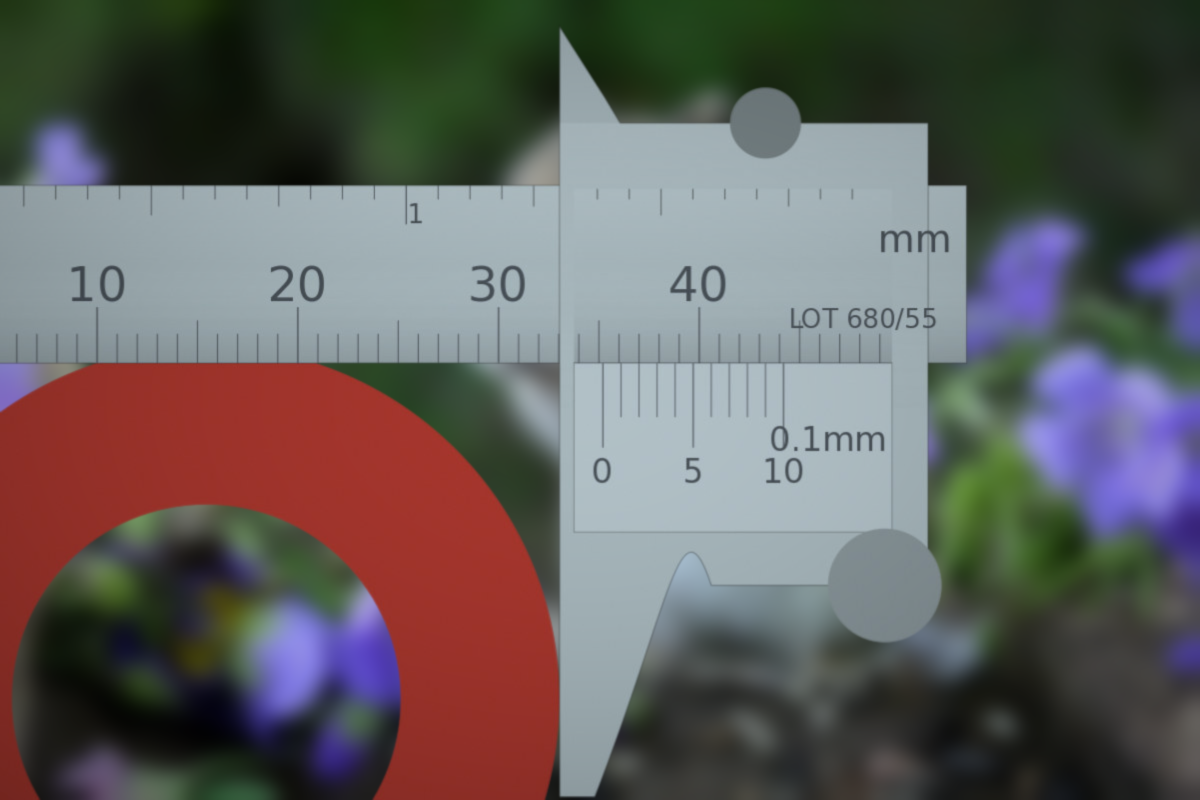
35.2 mm
